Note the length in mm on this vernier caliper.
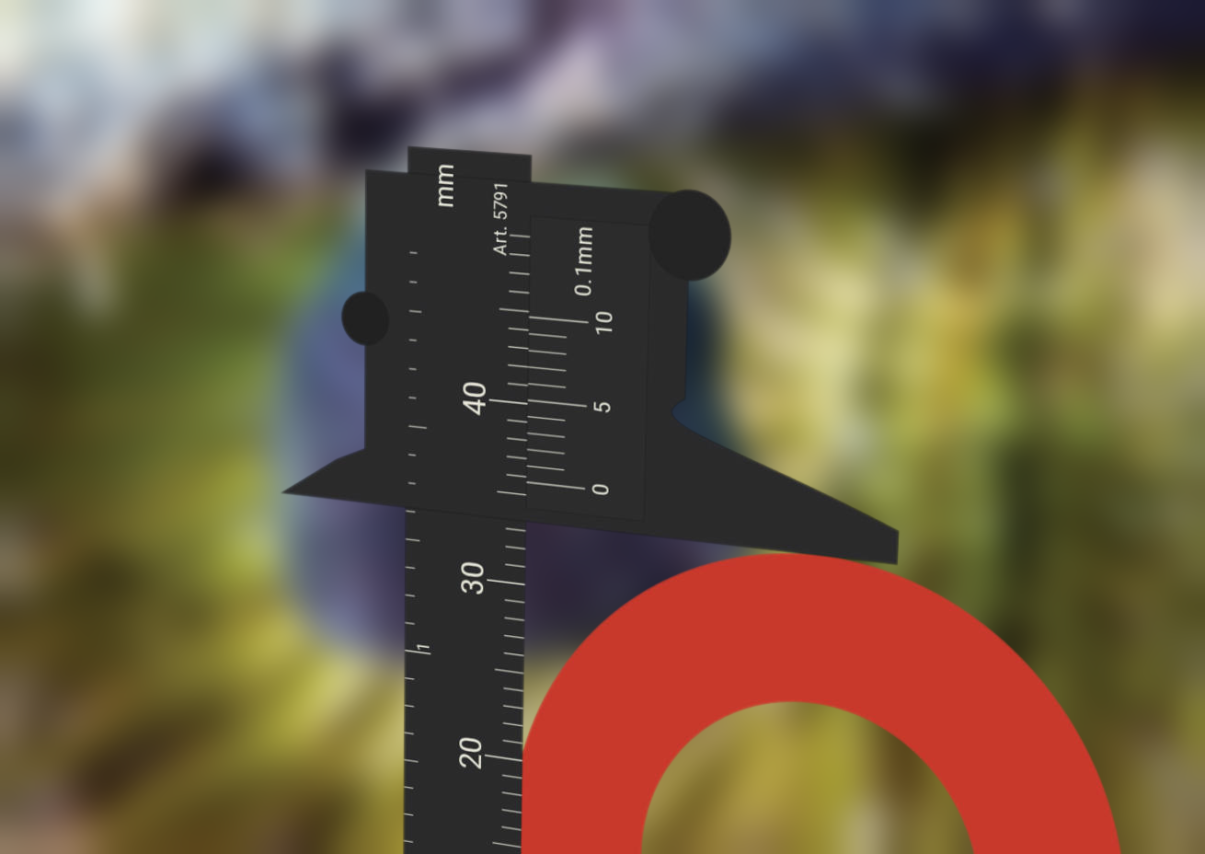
35.7 mm
